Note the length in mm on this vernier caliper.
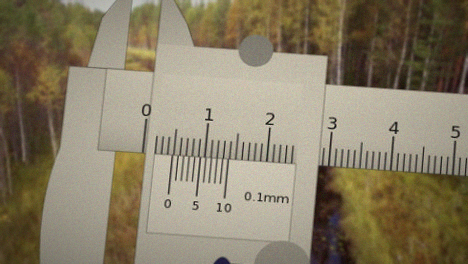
4.8 mm
